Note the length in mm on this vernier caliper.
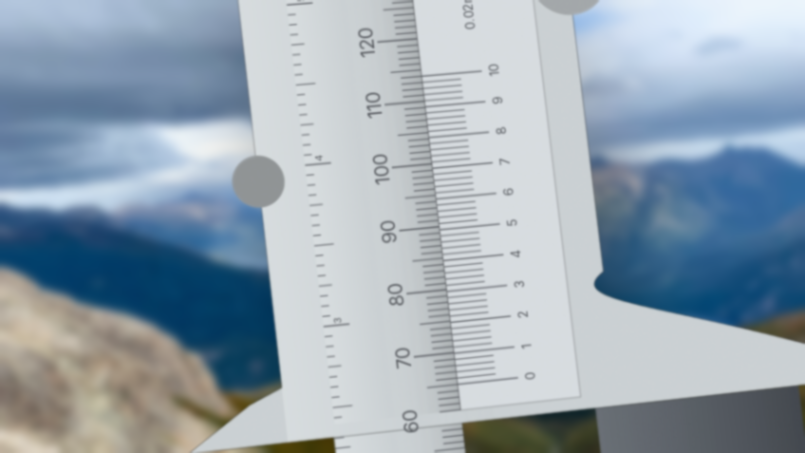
65.0 mm
